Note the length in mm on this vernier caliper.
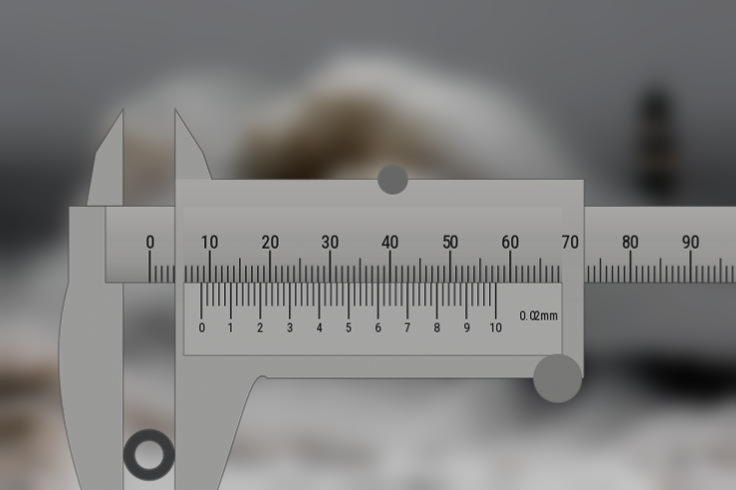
8.6 mm
